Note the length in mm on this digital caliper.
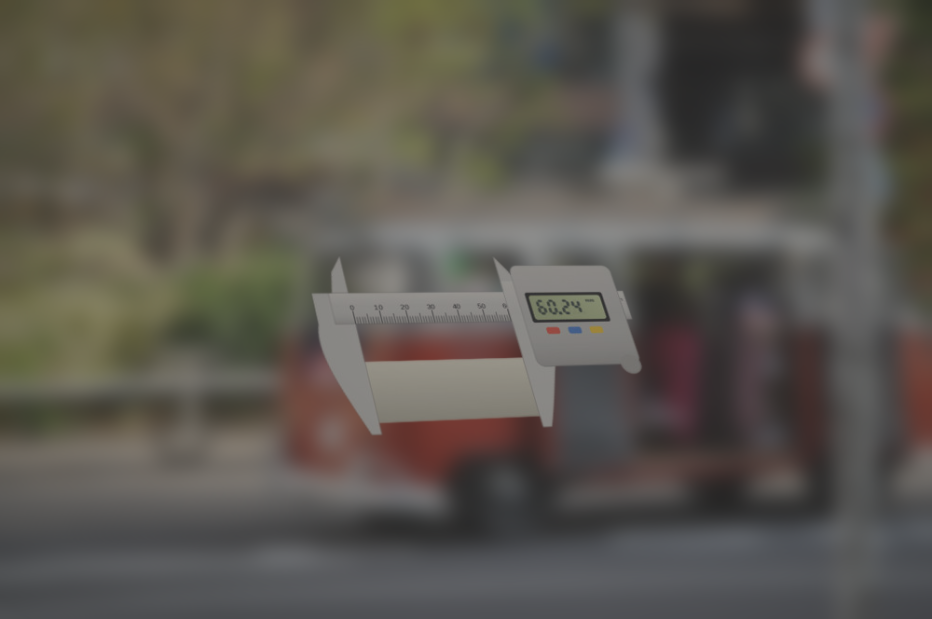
60.24 mm
